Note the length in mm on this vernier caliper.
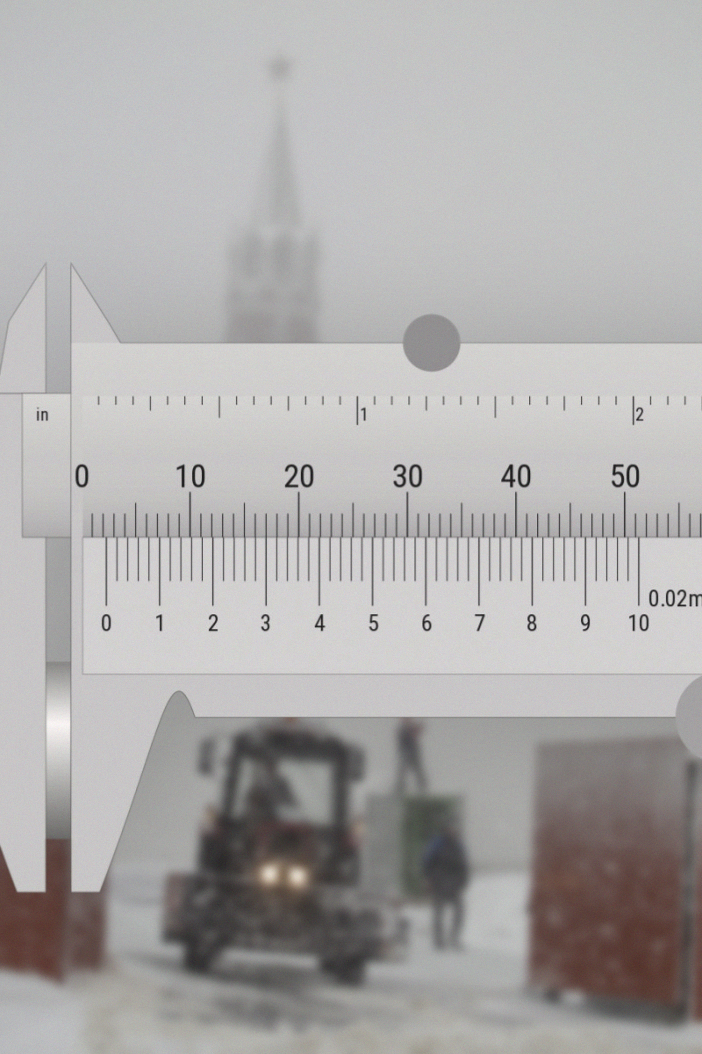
2.3 mm
